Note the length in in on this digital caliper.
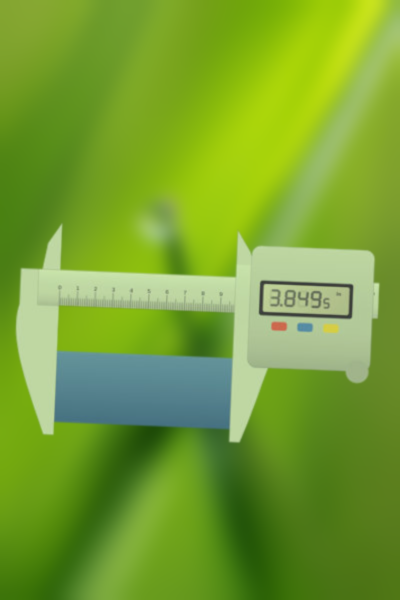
3.8495 in
